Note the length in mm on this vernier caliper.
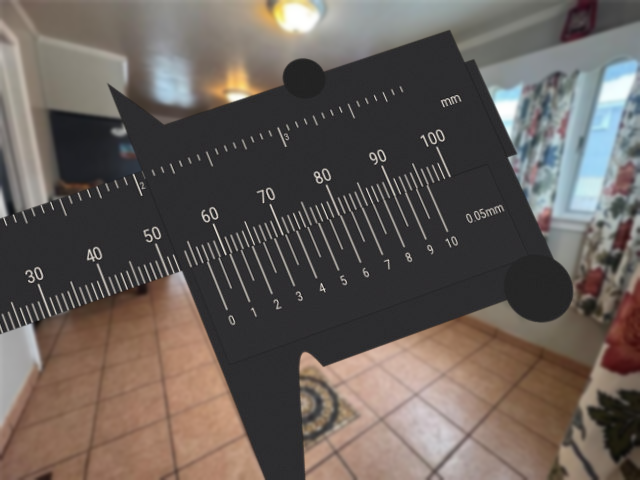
56.8 mm
